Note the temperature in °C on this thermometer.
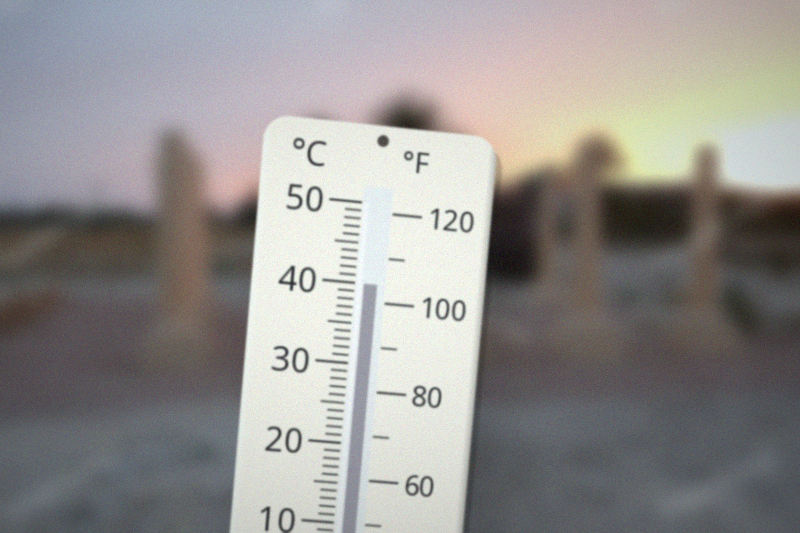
40 °C
